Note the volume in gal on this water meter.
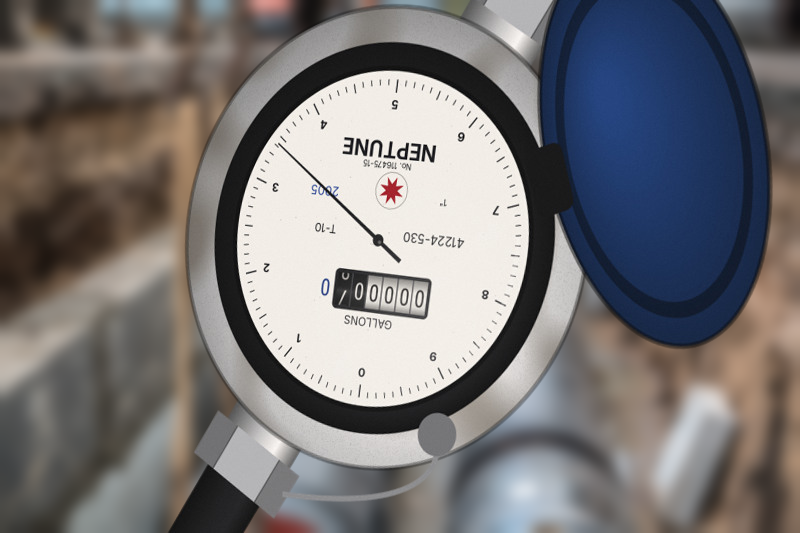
73.4 gal
